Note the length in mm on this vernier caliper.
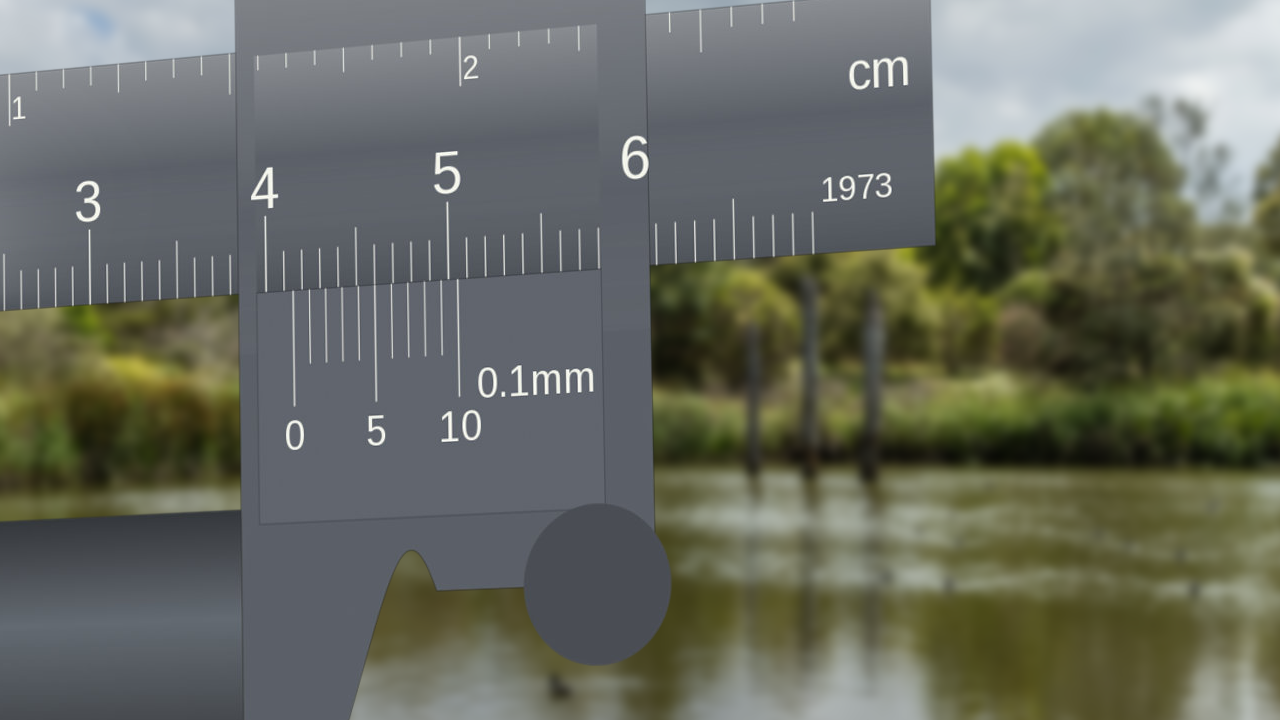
41.5 mm
